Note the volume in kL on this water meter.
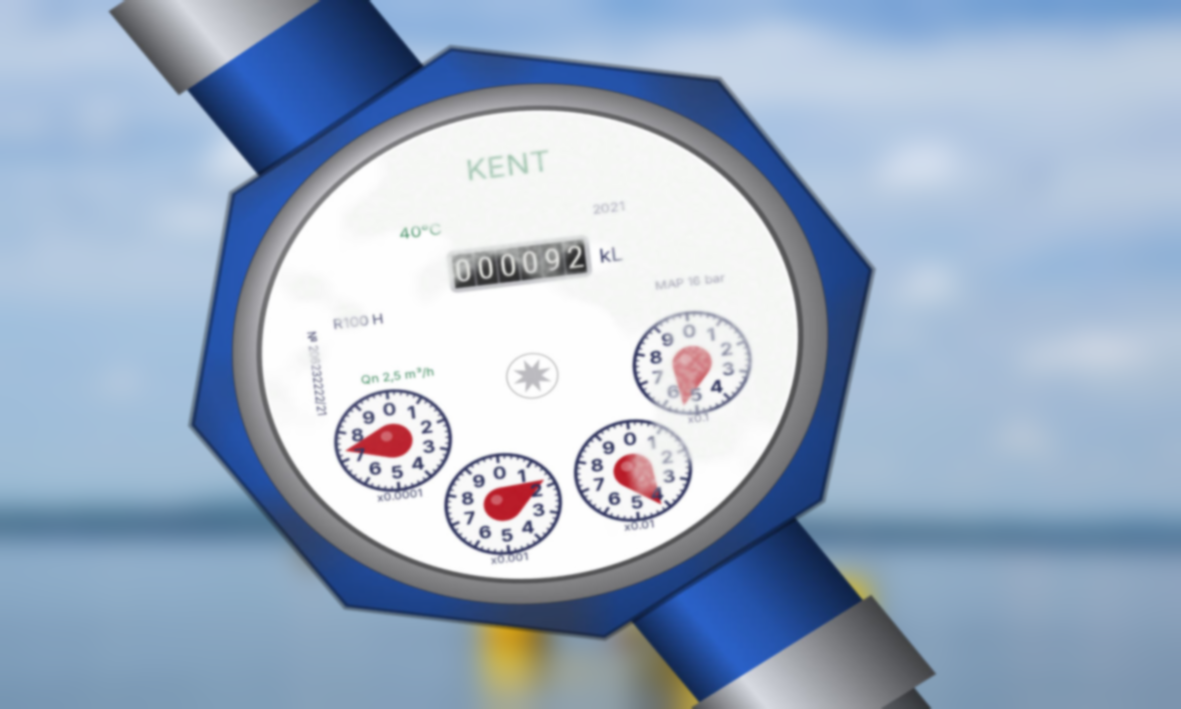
92.5417 kL
